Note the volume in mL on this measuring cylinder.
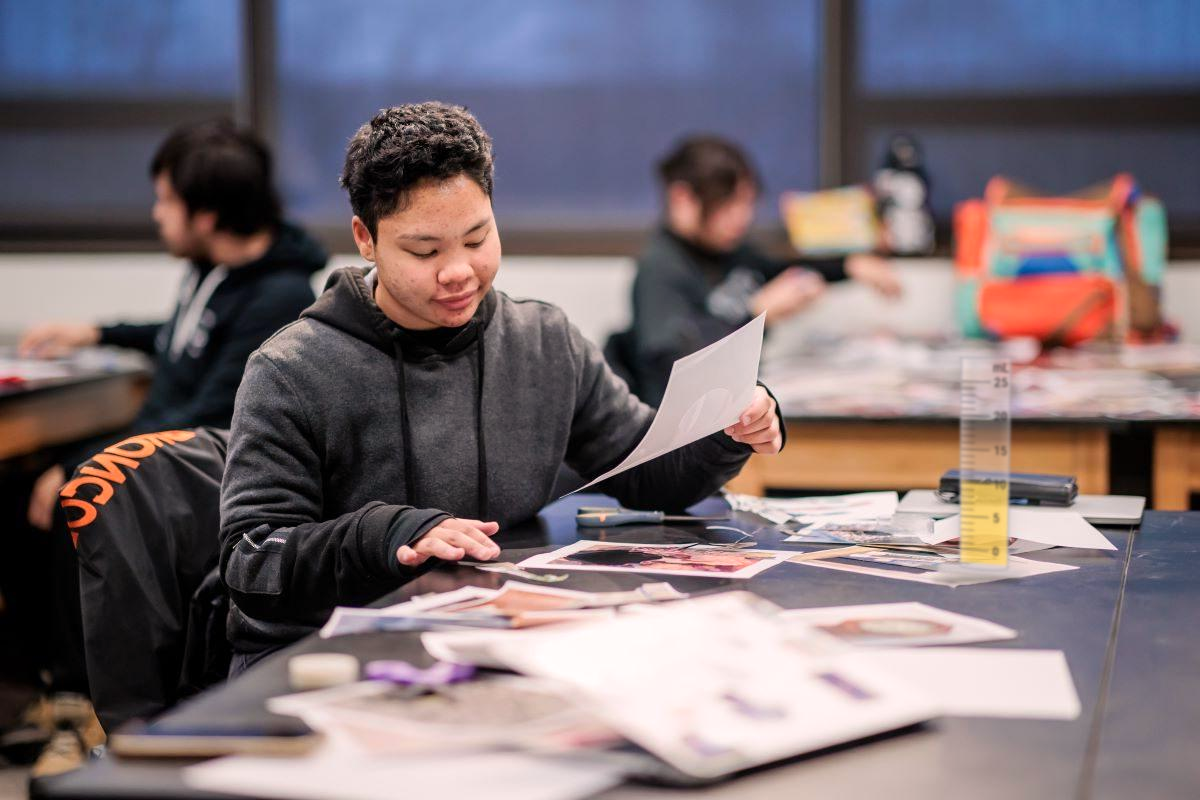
10 mL
